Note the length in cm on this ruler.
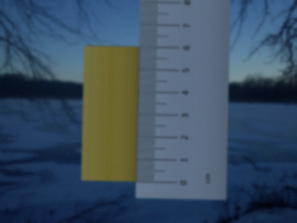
6 cm
